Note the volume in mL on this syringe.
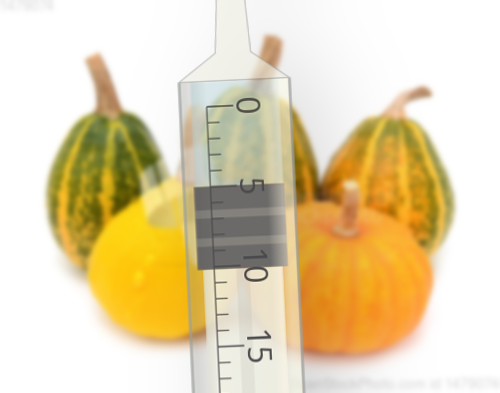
5 mL
